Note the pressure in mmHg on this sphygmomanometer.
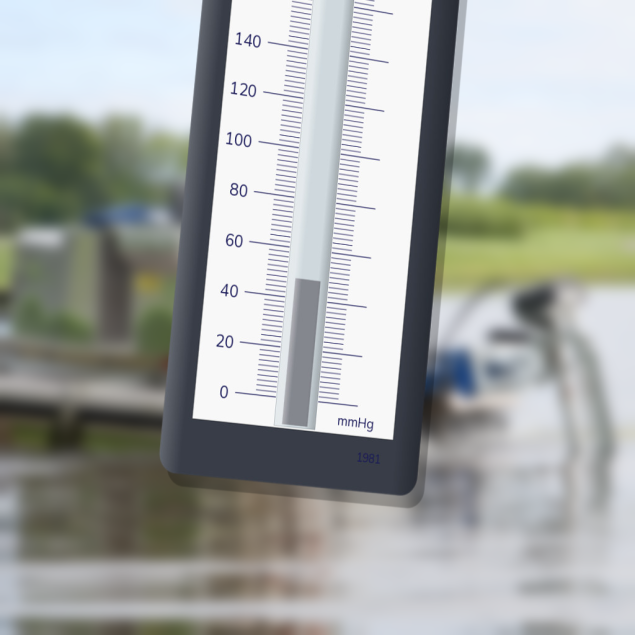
48 mmHg
